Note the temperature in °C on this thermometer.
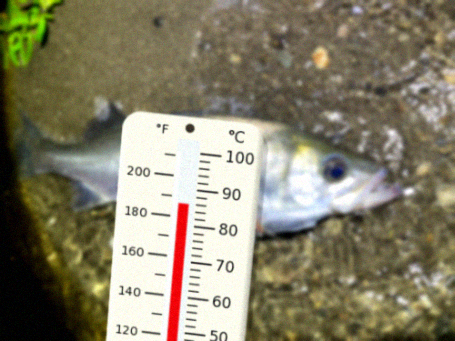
86 °C
